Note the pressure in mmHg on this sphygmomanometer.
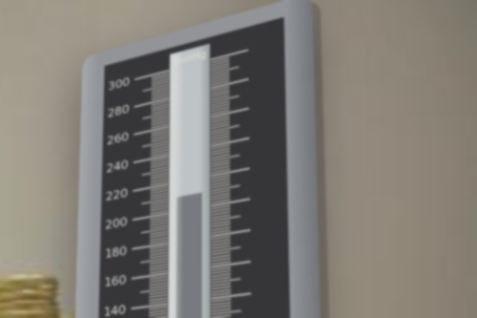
210 mmHg
